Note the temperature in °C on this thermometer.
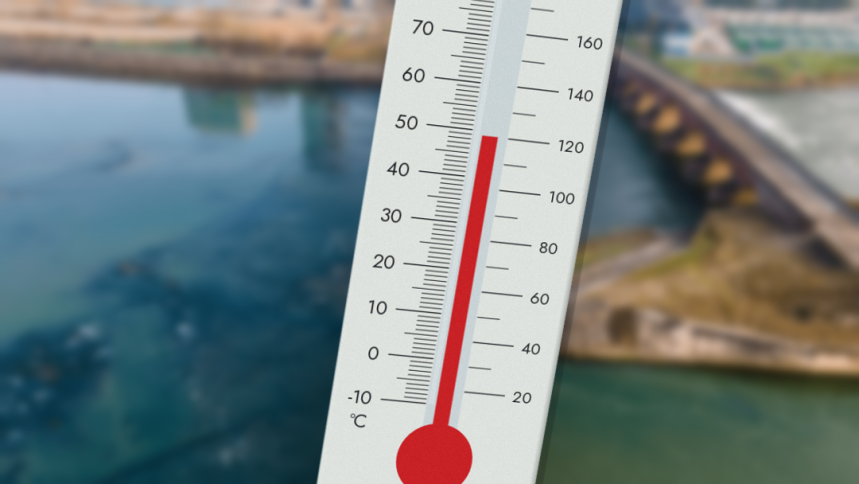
49 °C
